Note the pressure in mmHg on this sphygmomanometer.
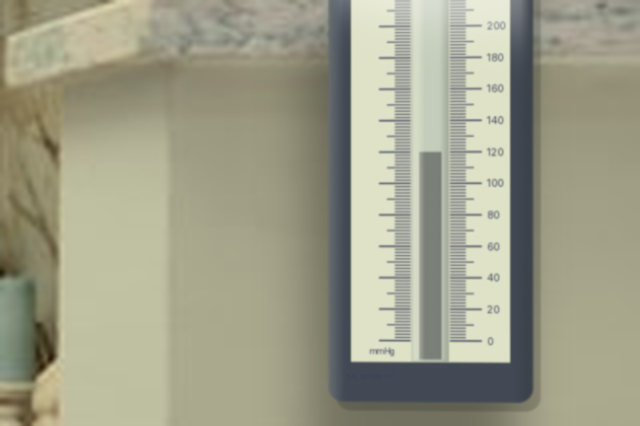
120 mmHg
